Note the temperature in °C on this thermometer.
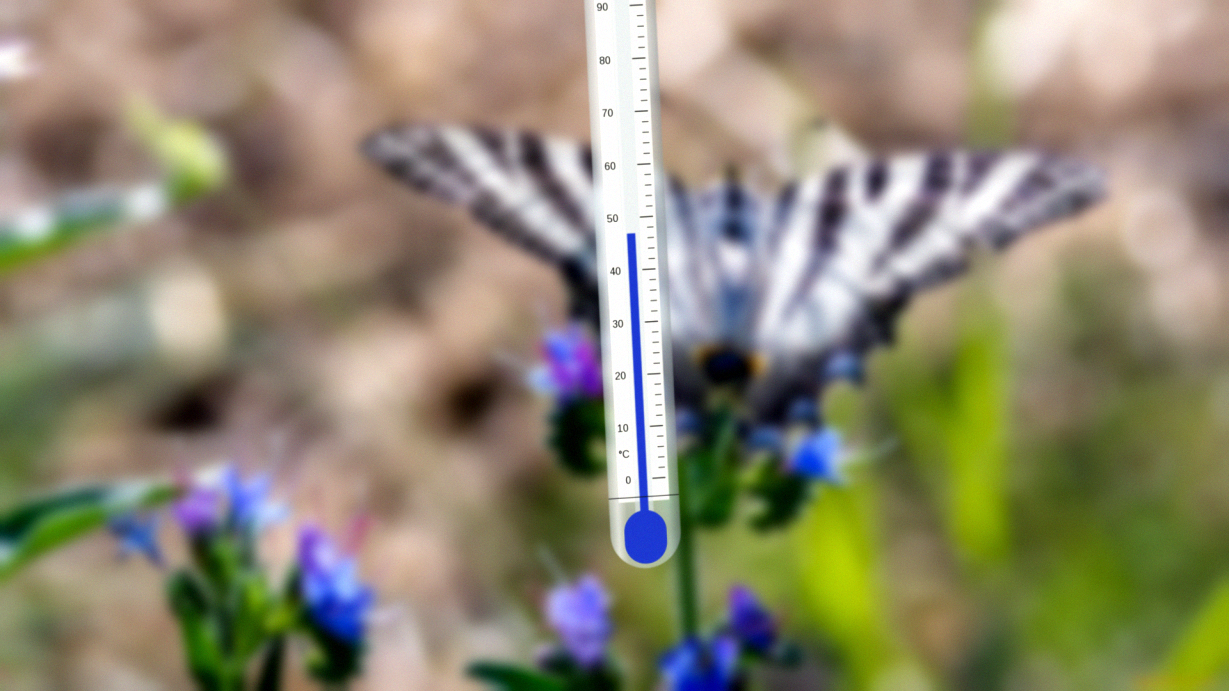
47 °C
